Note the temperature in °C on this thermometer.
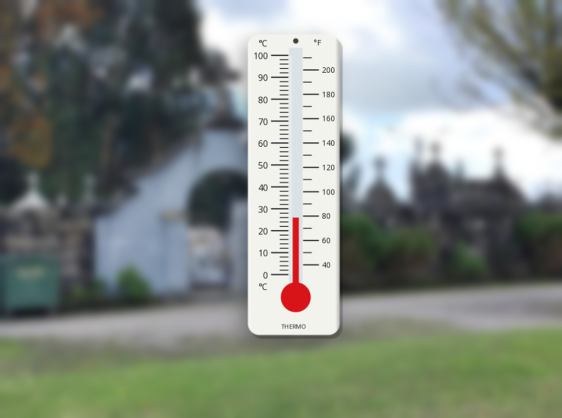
26 °C
